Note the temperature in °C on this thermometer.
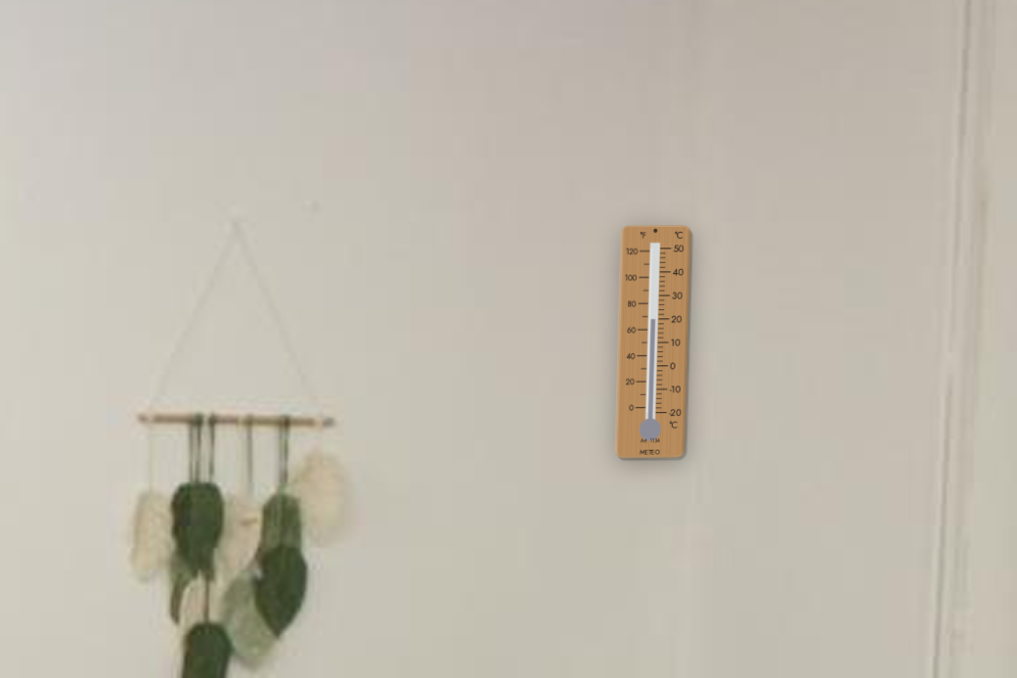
20 °C
